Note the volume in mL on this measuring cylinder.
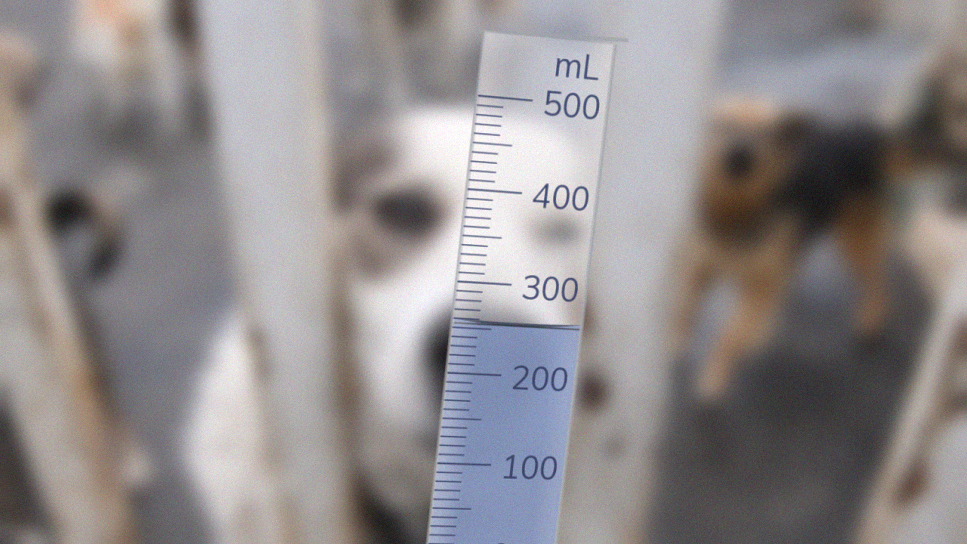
255 mL
